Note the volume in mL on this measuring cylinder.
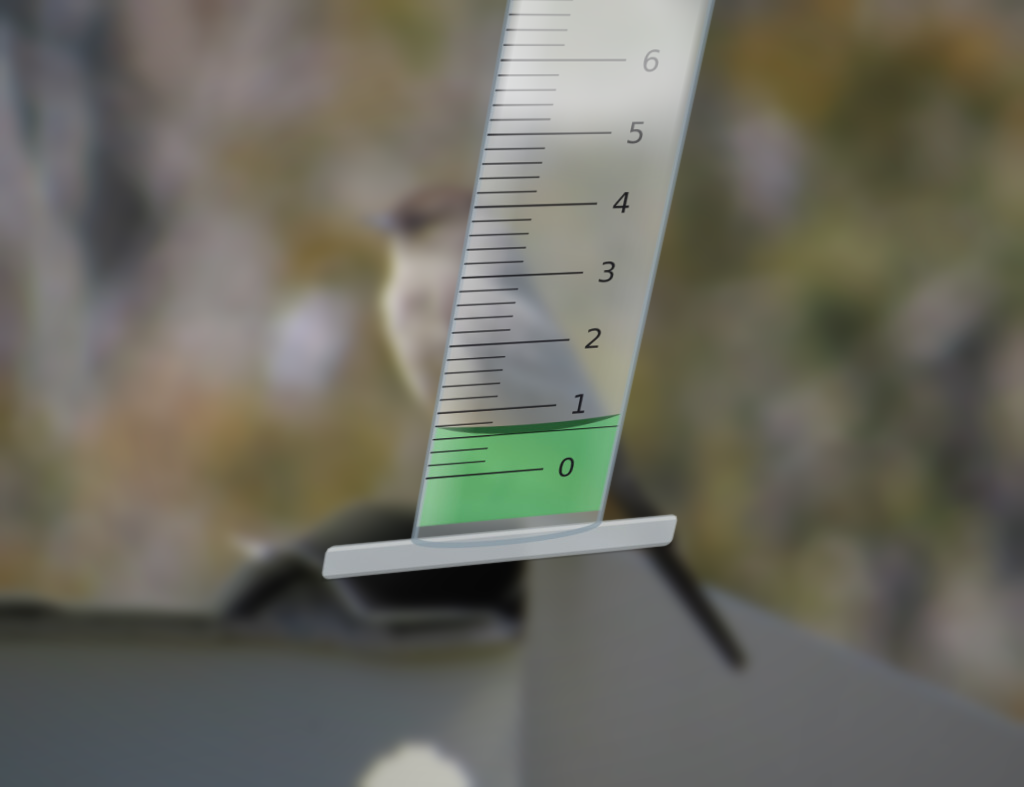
0.6 mL
